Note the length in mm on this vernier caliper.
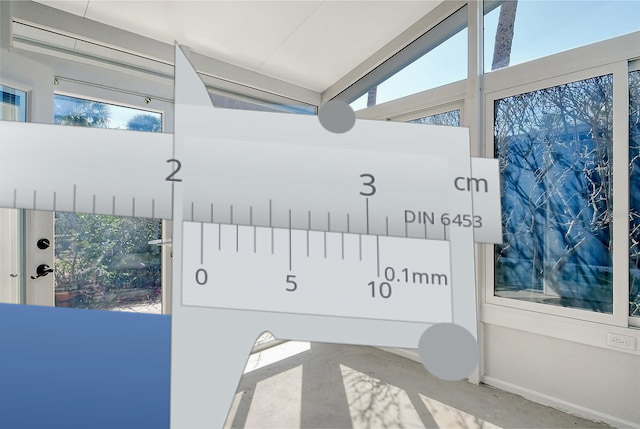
21.5 mm
